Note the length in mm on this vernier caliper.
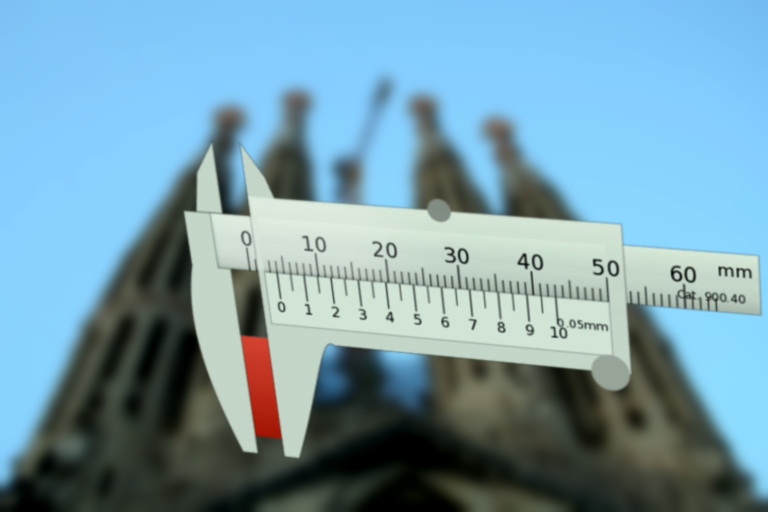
4.0 mm
